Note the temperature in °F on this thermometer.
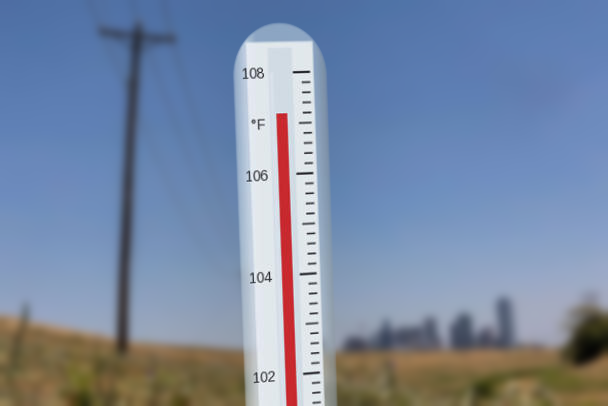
107.2 °F
